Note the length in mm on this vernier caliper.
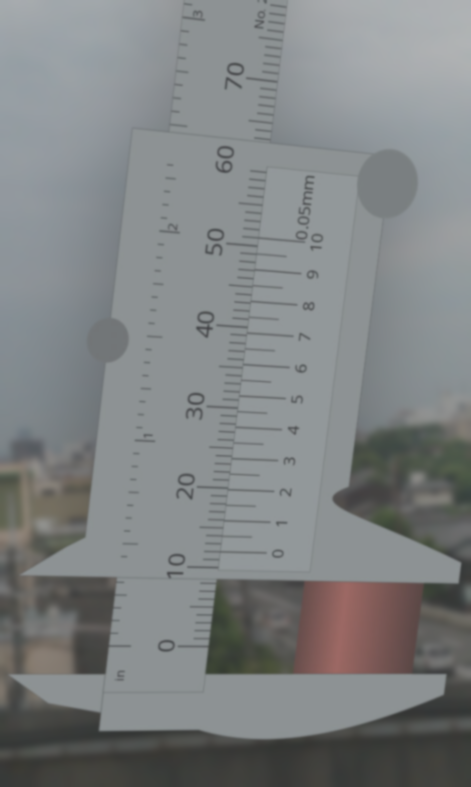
12.0 mm
